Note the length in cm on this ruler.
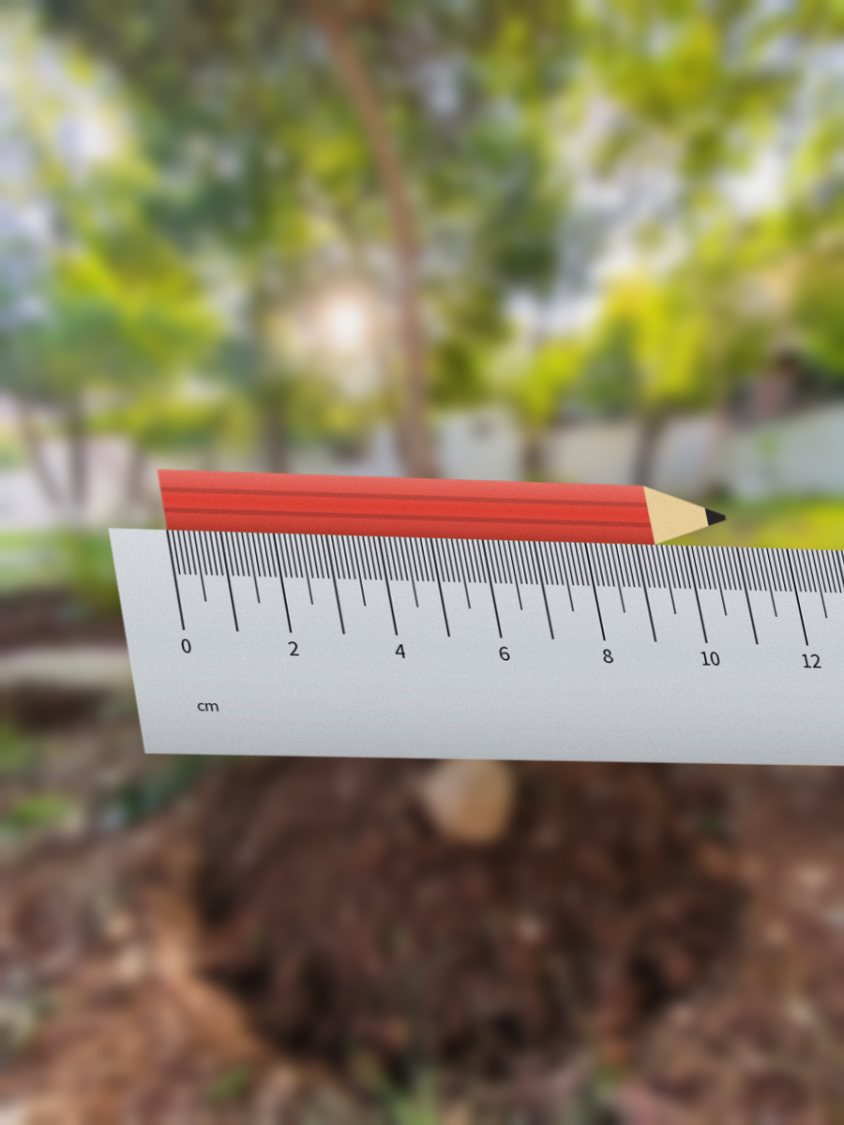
10.9 cm
